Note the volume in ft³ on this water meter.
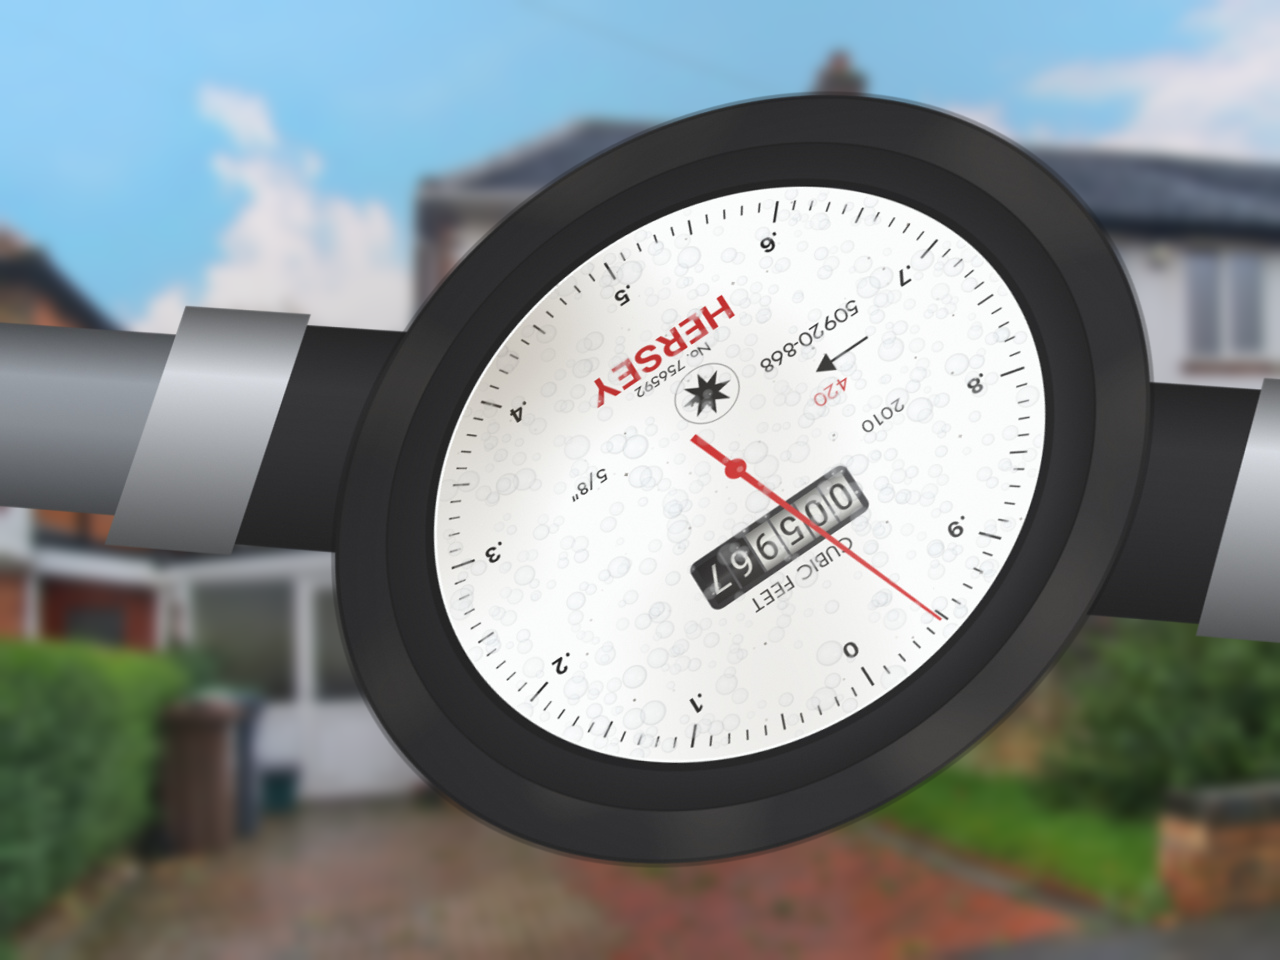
5966.95 ft³
